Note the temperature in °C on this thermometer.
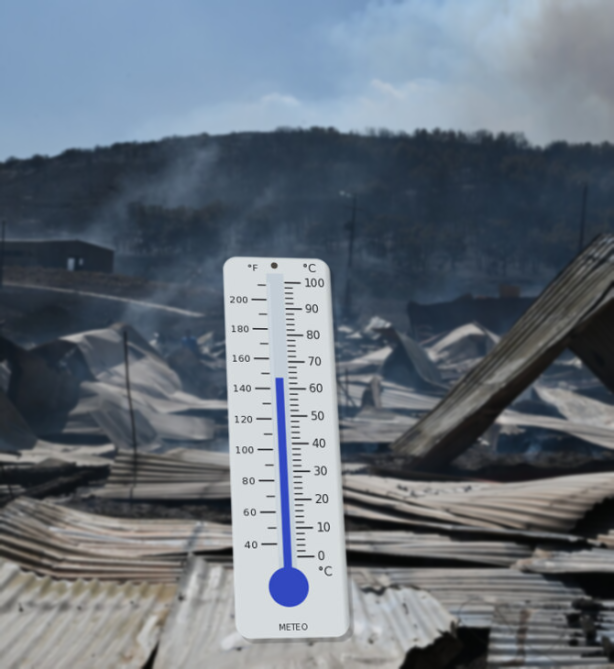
64 °C
